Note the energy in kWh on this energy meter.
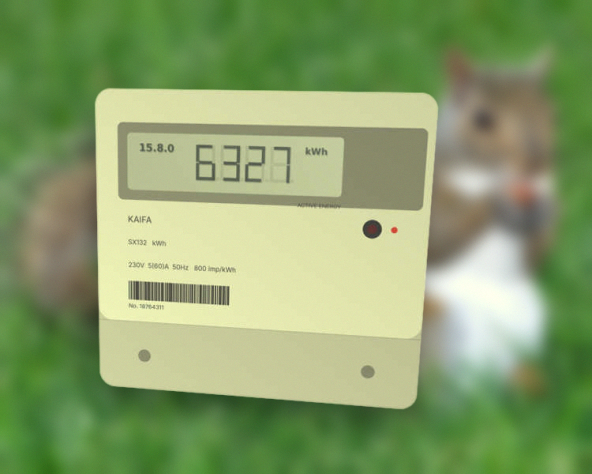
6327 kWh
